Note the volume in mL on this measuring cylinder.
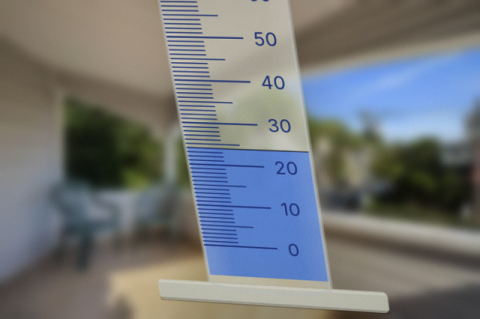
24 mL
